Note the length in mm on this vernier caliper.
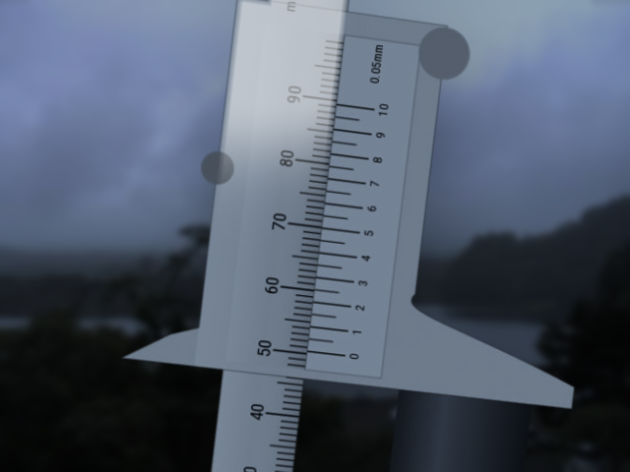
50.4 mm
